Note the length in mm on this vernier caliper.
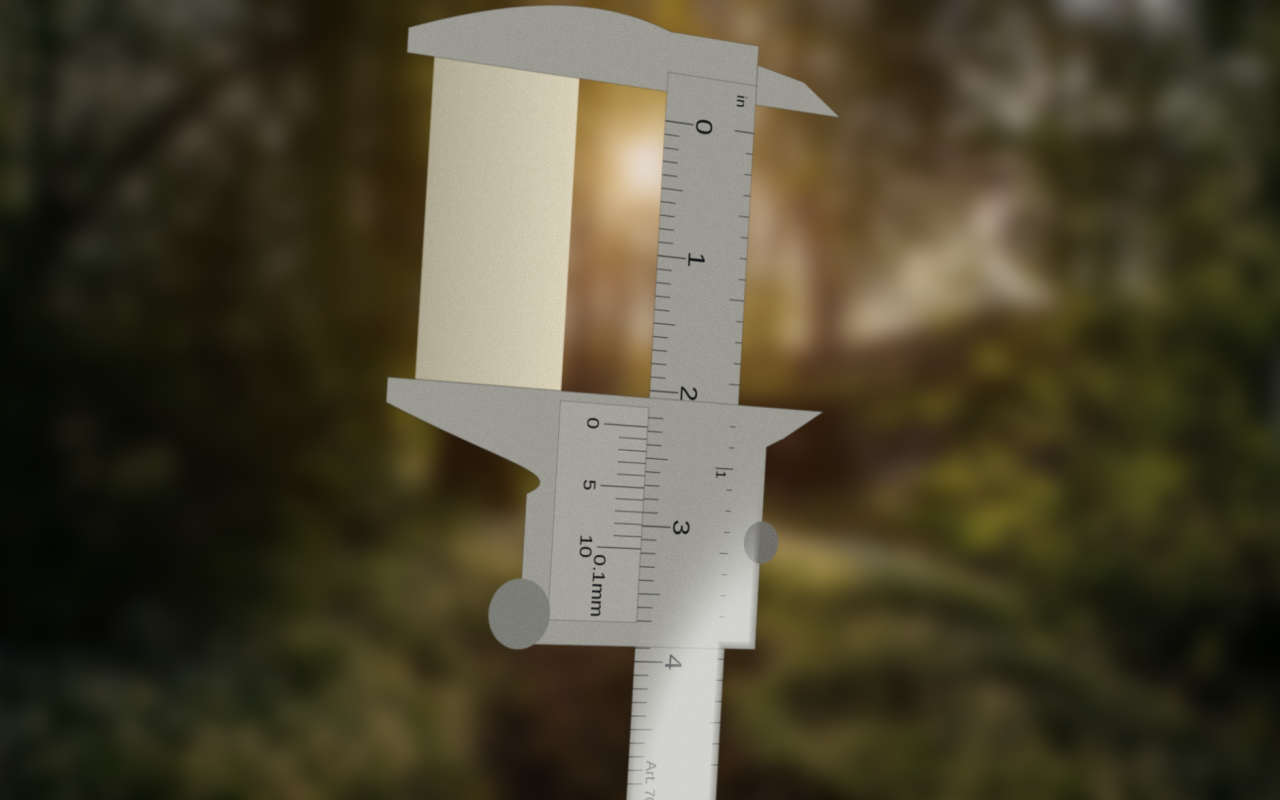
22.7 mm
